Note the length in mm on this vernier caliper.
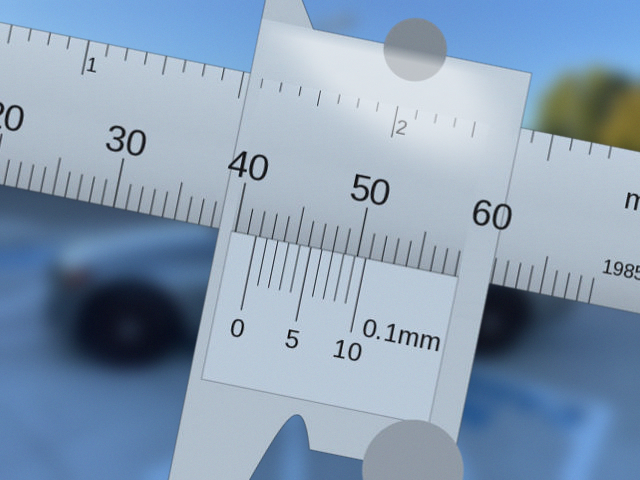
41.7 mm
